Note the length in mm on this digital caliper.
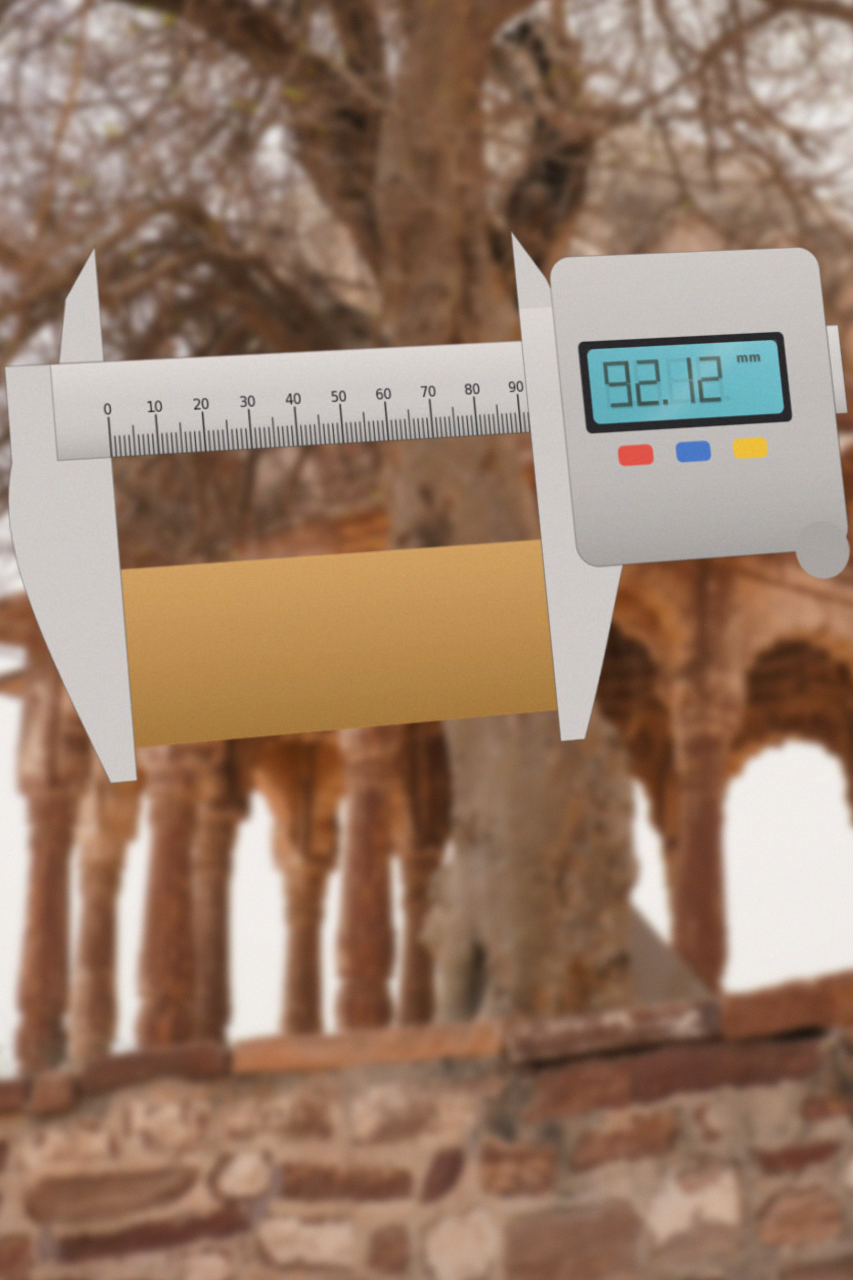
92.12 mm
